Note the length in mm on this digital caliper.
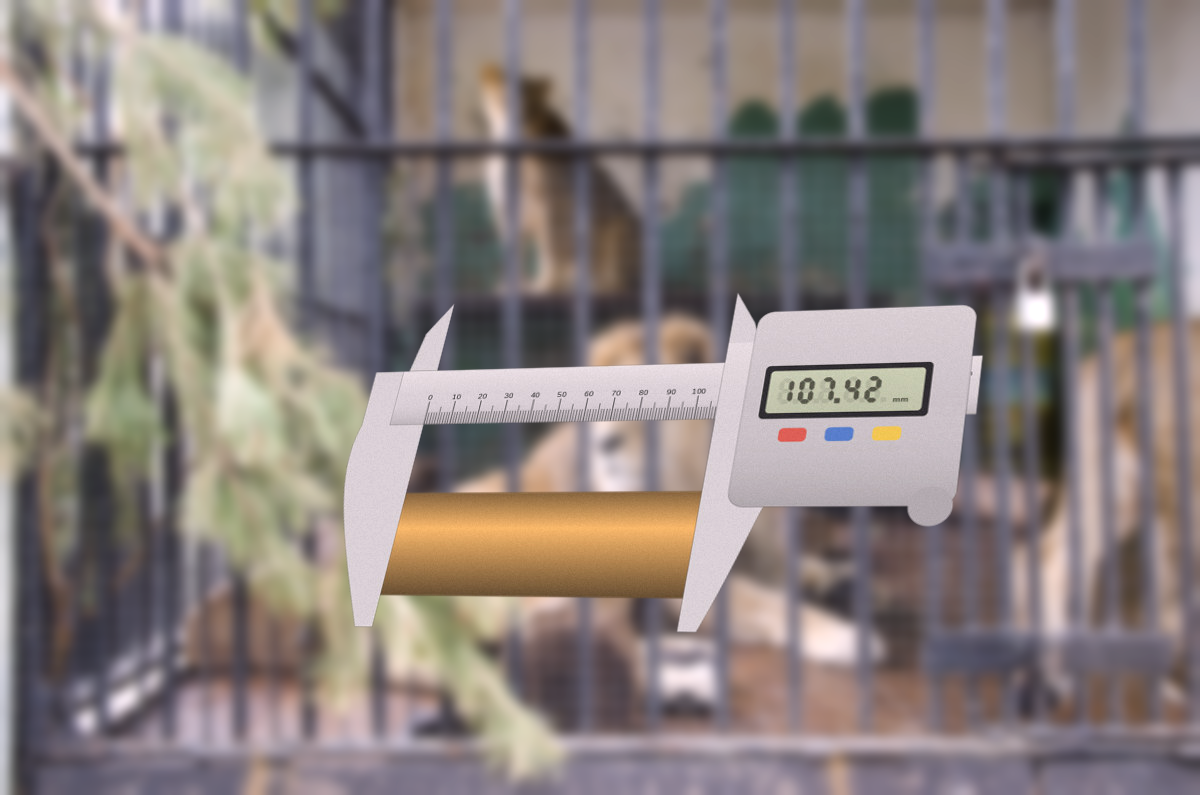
107.42 mm
